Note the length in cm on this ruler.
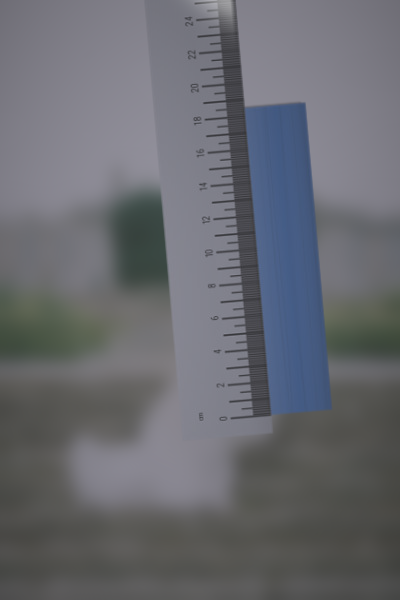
18.5 cm
